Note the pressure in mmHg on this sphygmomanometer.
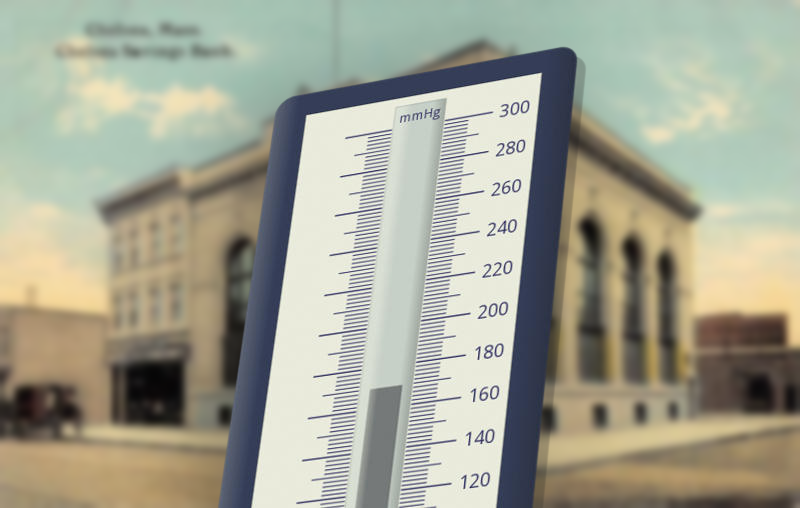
170 mmHg
